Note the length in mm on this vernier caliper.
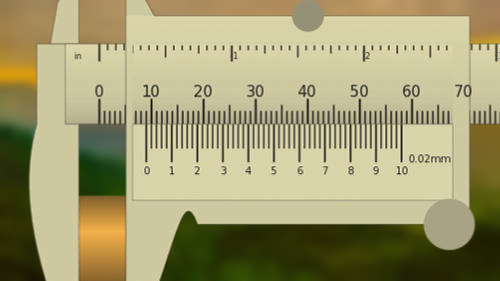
9.0 mm
